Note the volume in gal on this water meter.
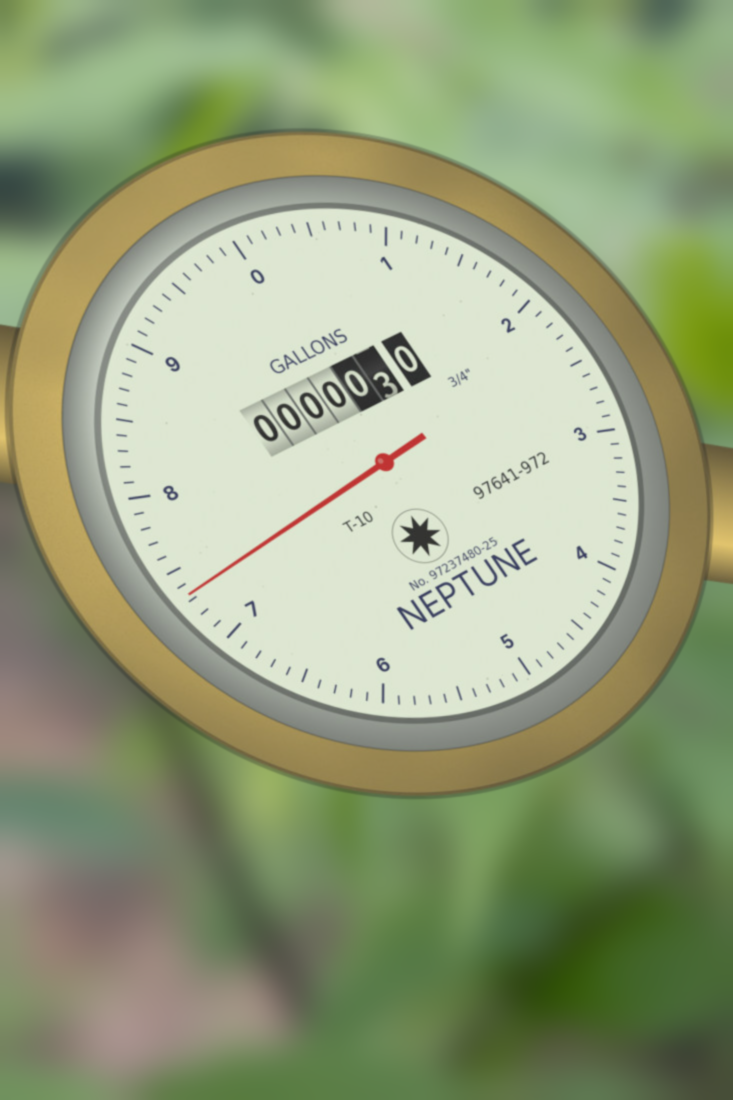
27.3 gal
